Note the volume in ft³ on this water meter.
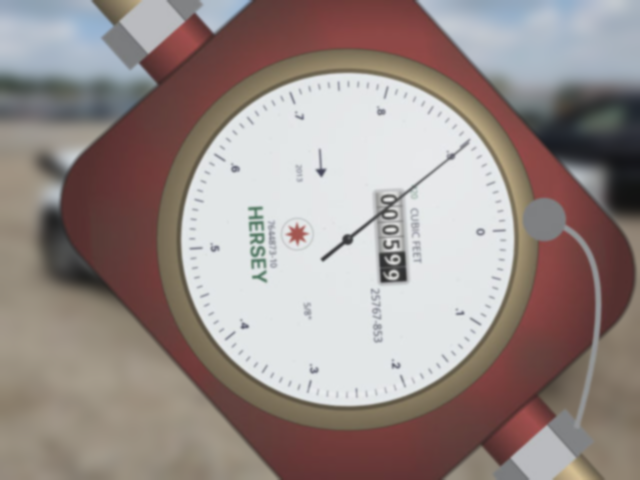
598.90 ft³
